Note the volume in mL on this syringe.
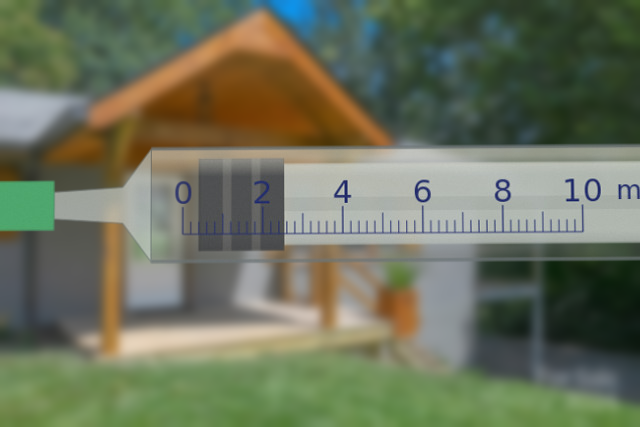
0.4 mL
